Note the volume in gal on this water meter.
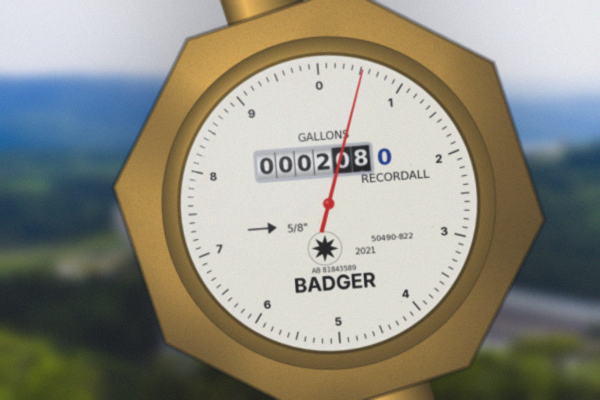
2080.5 gal
